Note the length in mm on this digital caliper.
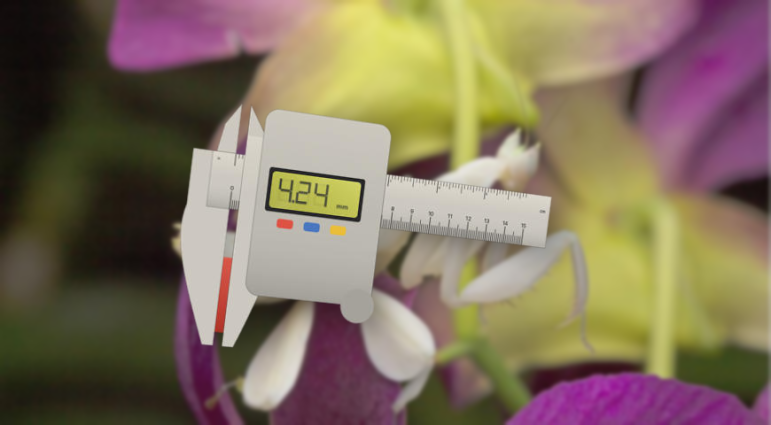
4.24 mm
